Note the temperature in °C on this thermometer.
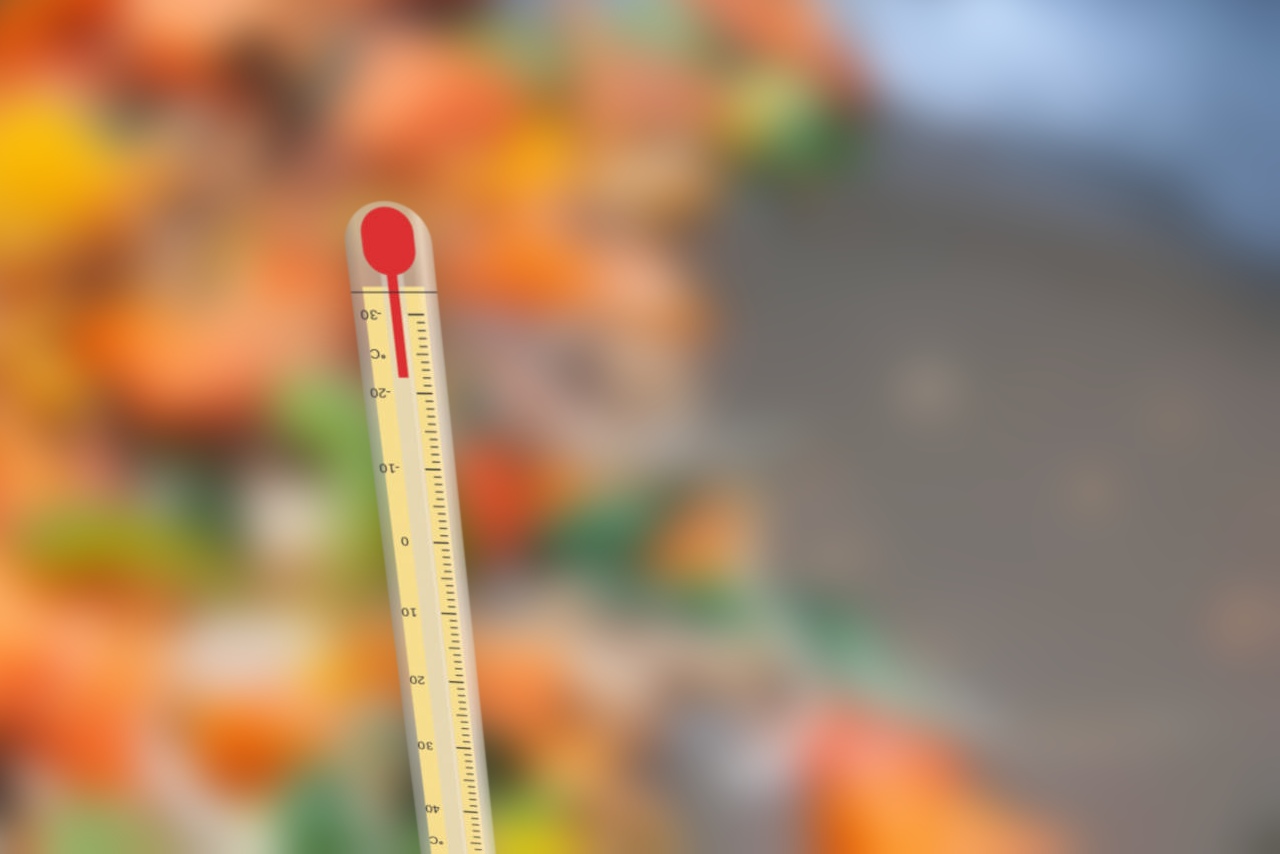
-22 °C
